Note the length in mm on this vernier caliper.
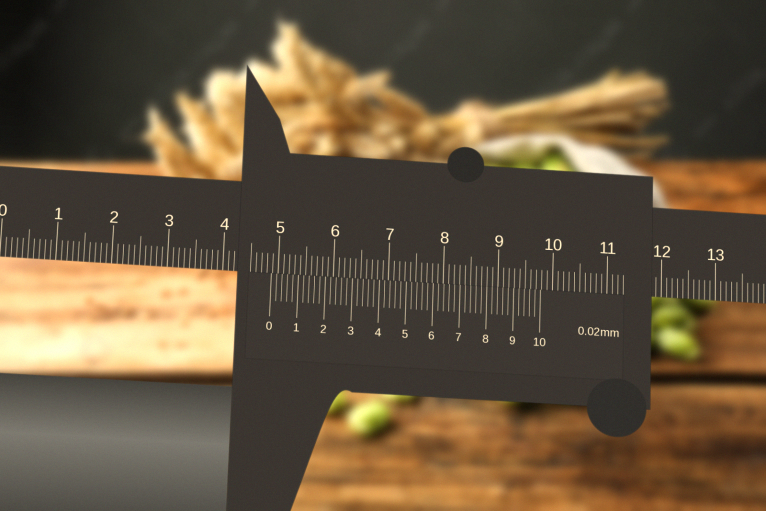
48.8 mm
